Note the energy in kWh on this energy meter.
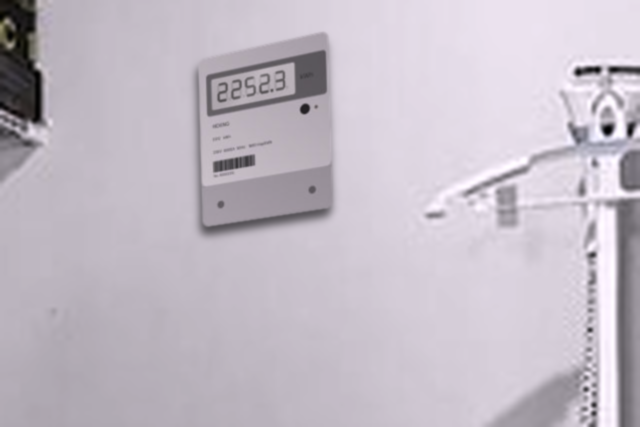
2252.3 kWh
